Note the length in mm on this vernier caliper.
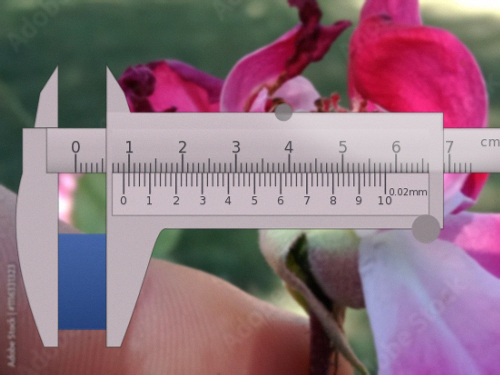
9.0 mm
